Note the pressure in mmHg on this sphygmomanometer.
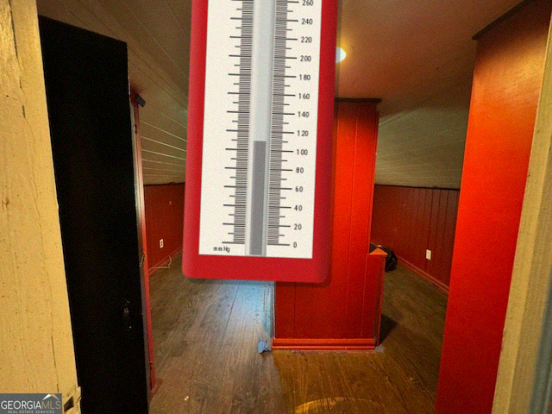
110 mmHg
